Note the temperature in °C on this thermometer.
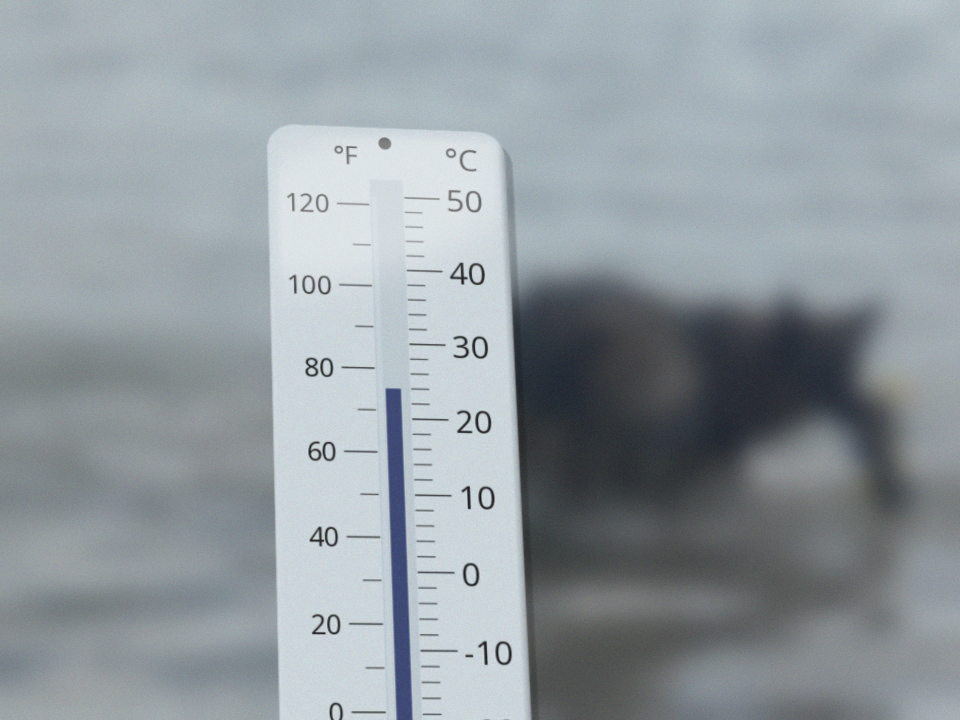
24 °C
